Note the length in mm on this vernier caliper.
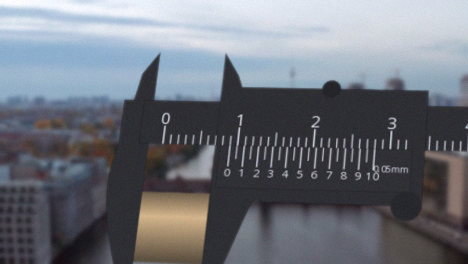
9.0 mm
